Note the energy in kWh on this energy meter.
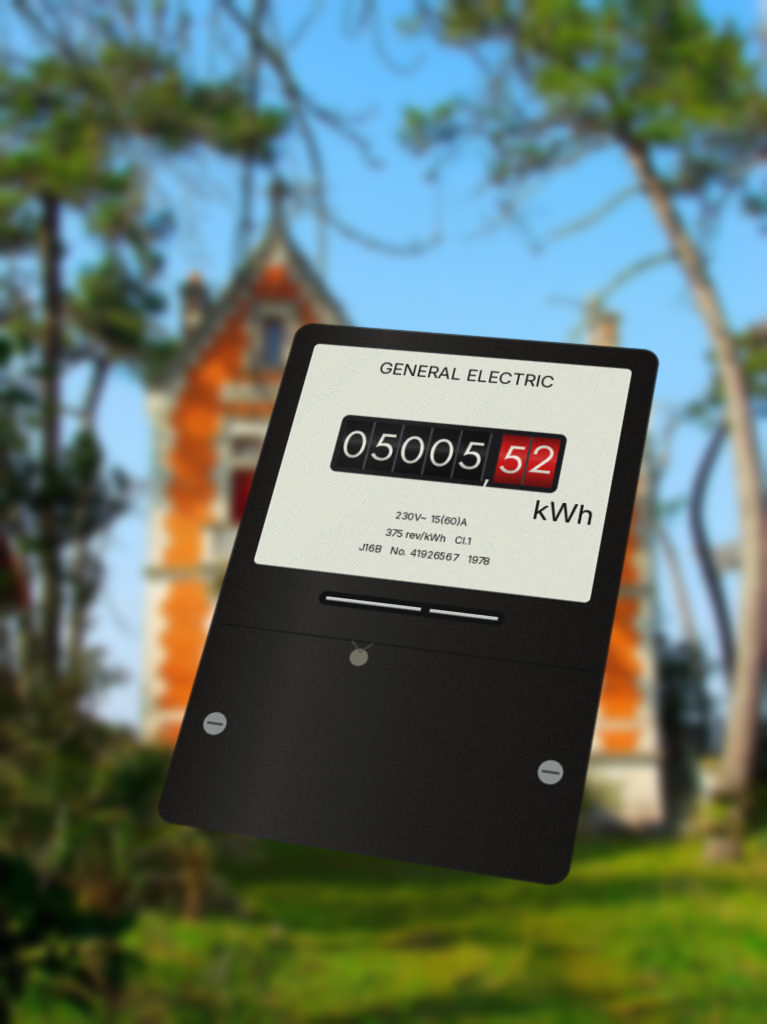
5005.52 kWh
